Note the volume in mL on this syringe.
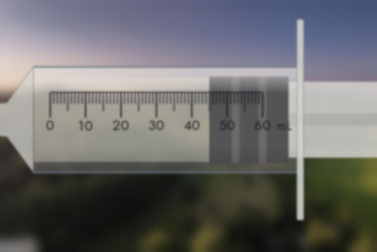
45 mL
